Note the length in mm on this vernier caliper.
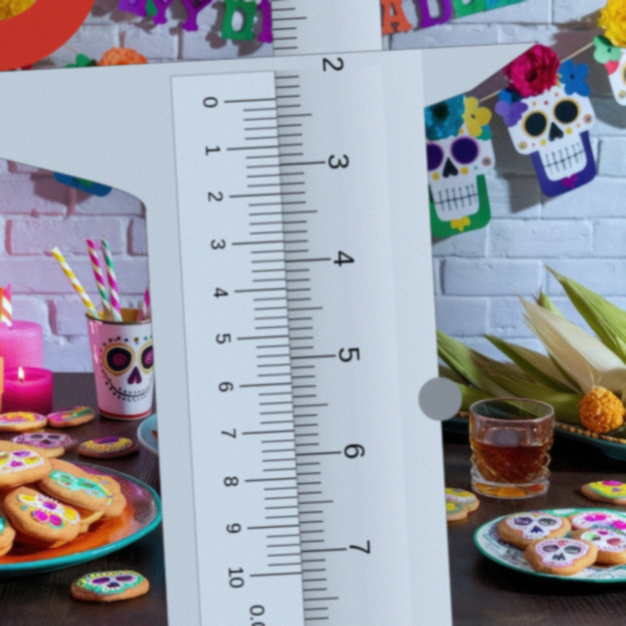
23.2 mm
